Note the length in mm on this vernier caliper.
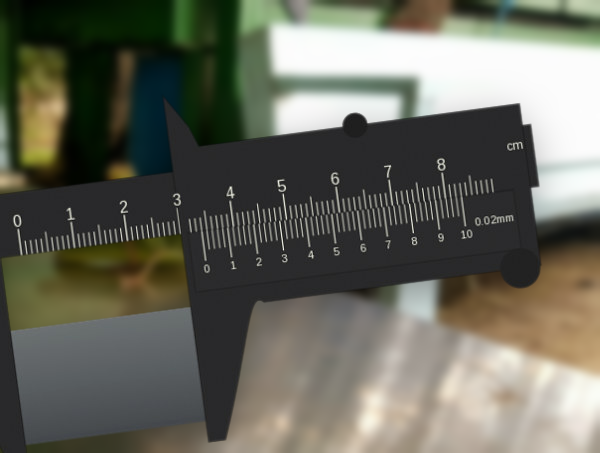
34.0 mm
